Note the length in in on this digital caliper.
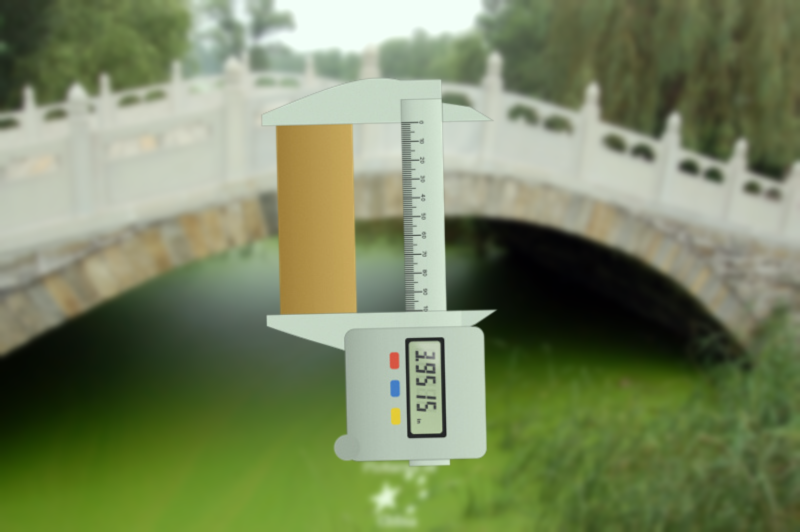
3.9515 in
